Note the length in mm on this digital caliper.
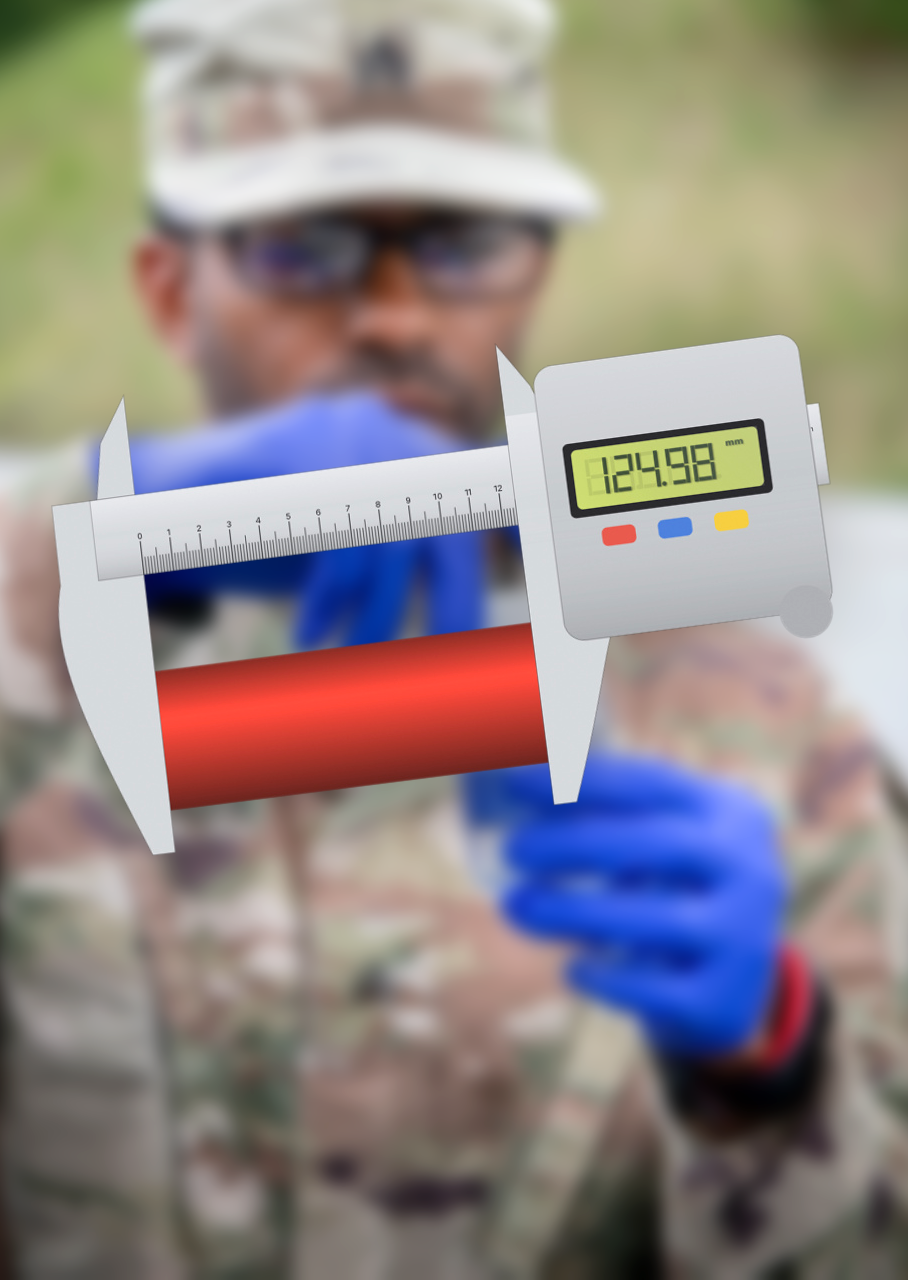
124.98 mm
